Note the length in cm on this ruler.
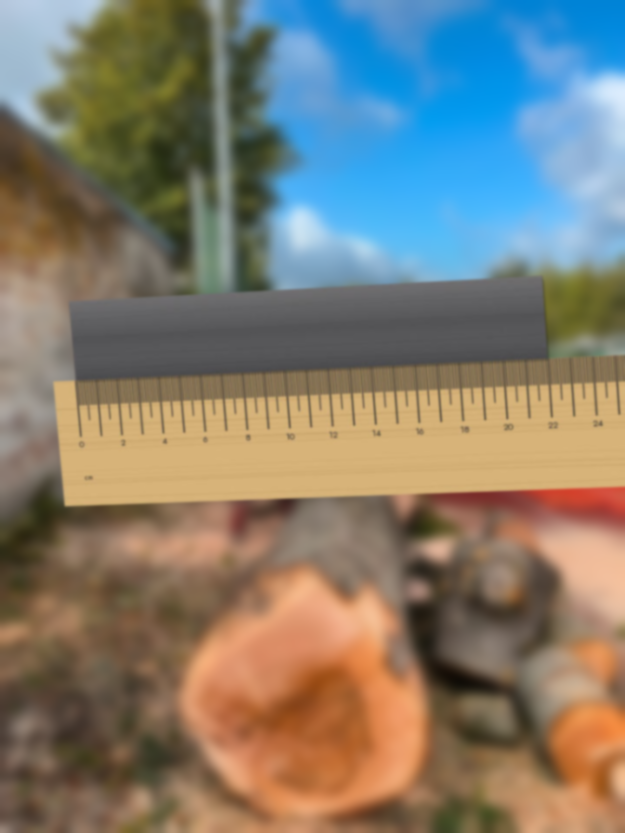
22 cm
